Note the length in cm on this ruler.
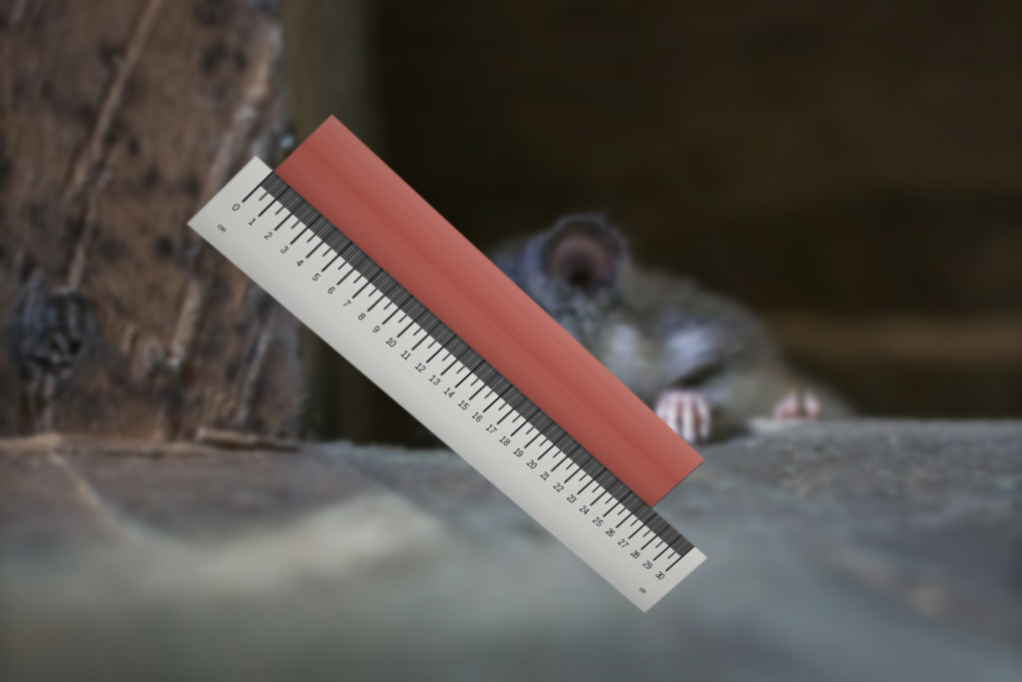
26.5 cm
